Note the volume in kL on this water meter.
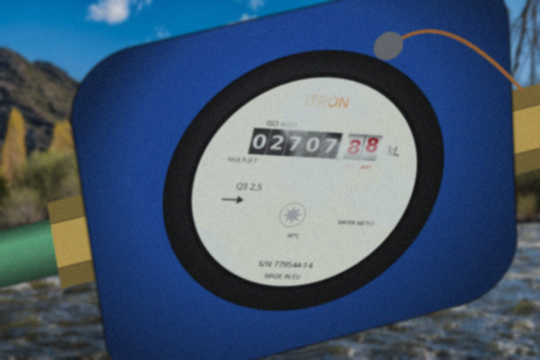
2707.88 kL
